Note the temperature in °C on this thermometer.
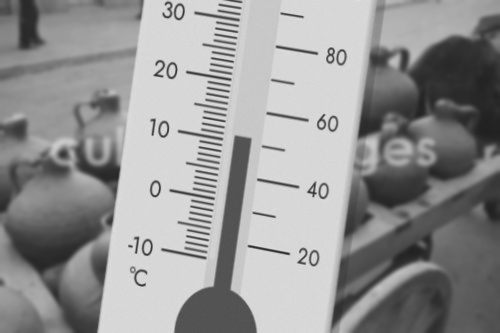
11 °C
